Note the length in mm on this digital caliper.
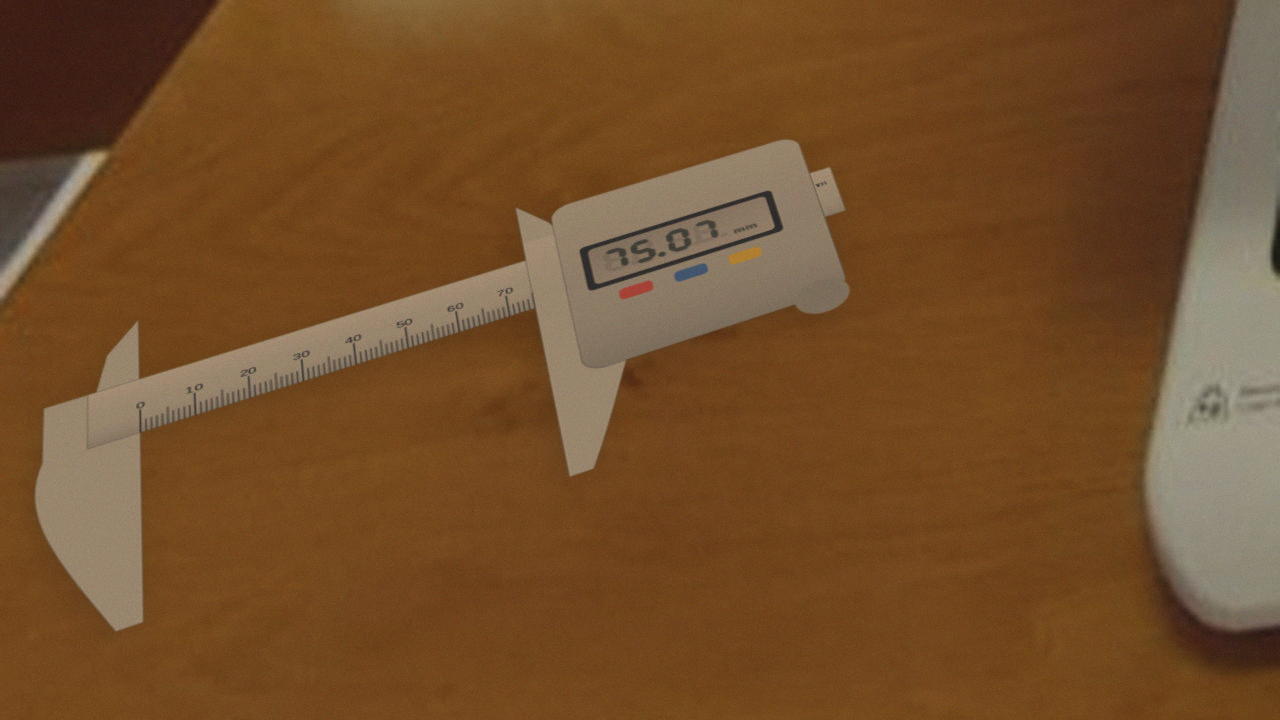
75.07 mm
